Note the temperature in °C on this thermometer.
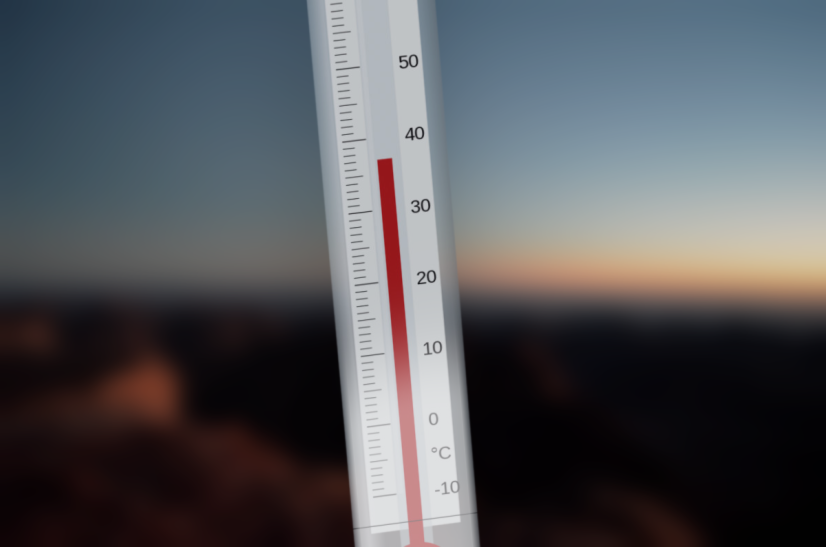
37 °C
